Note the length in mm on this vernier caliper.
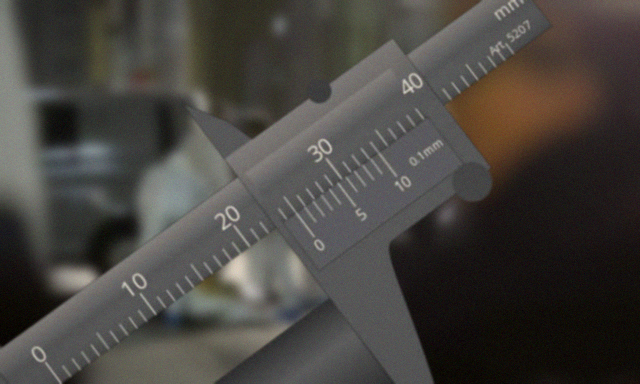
25.0 mm
